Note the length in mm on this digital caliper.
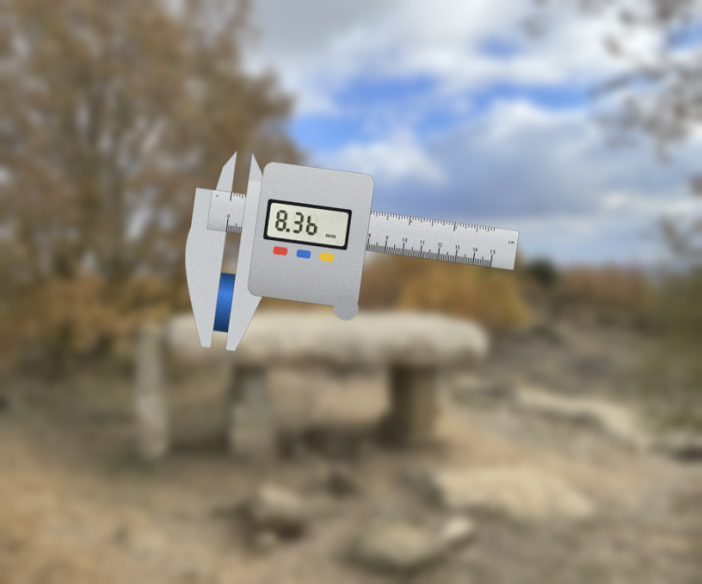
8.36 mm
